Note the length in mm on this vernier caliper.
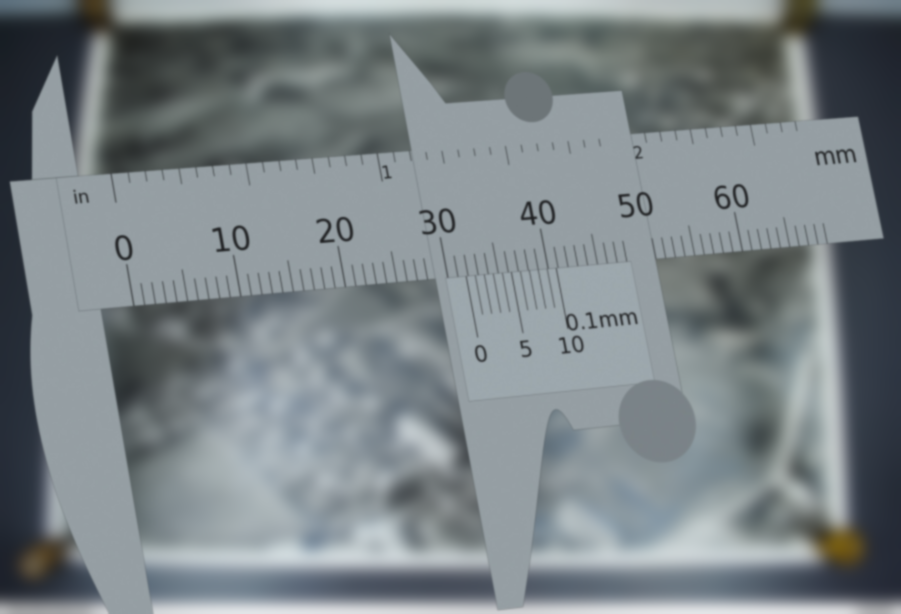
31.8 mm
